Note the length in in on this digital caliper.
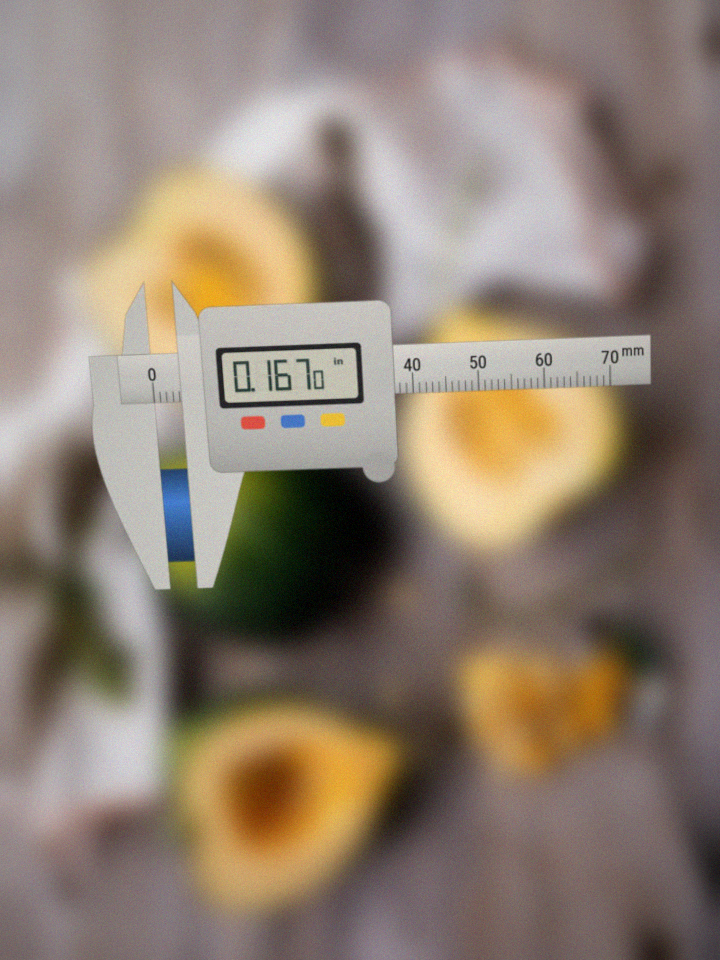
0.1670 in
